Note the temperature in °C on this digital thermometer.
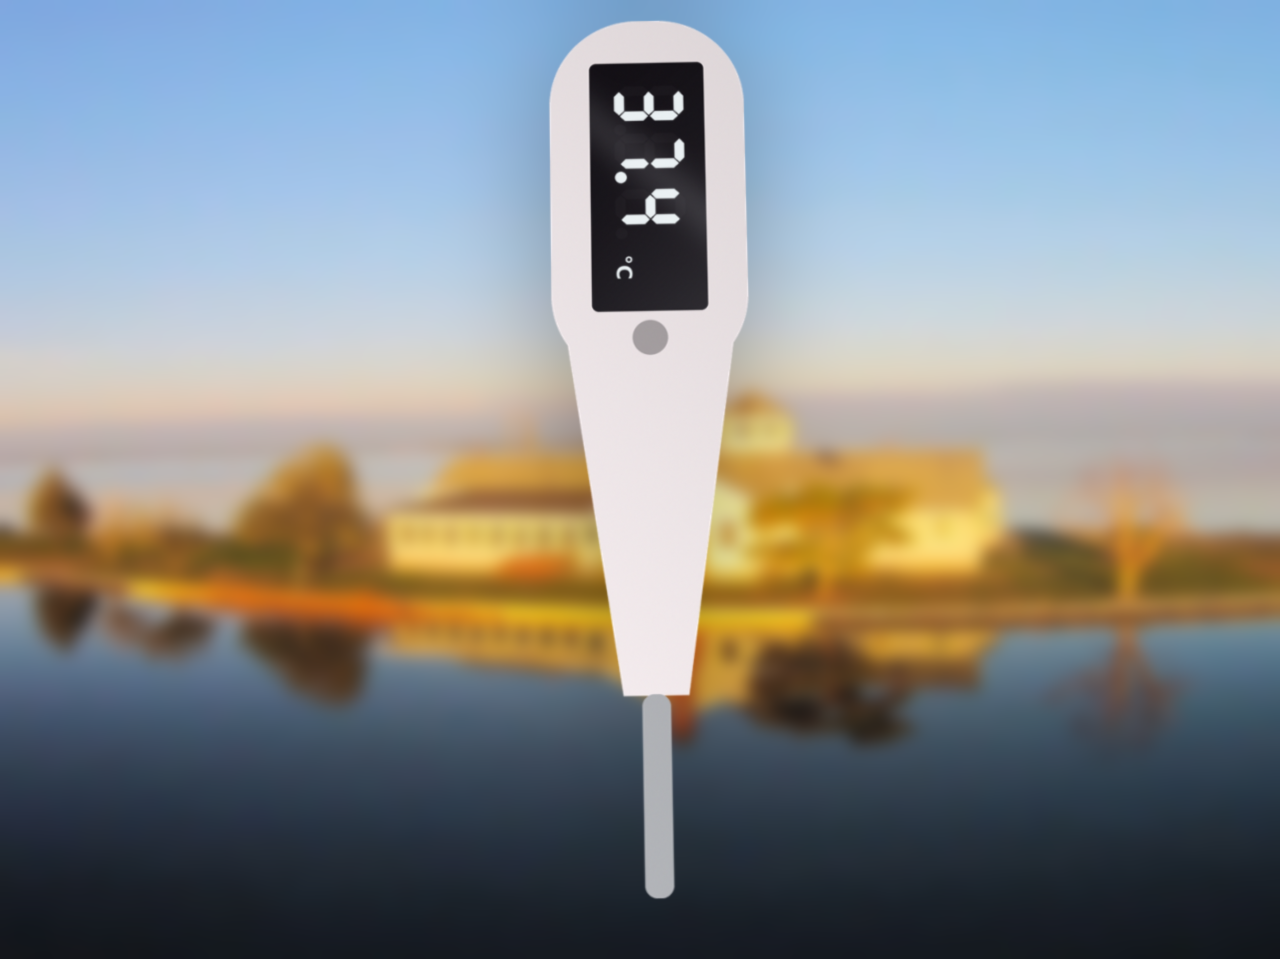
37.4 °C
